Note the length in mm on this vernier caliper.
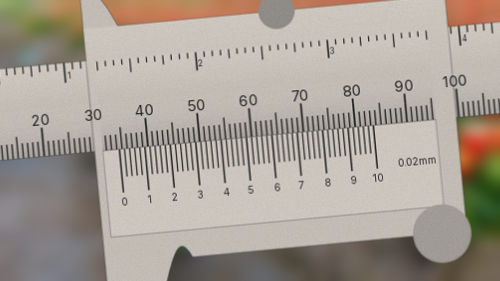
34.5 mm
